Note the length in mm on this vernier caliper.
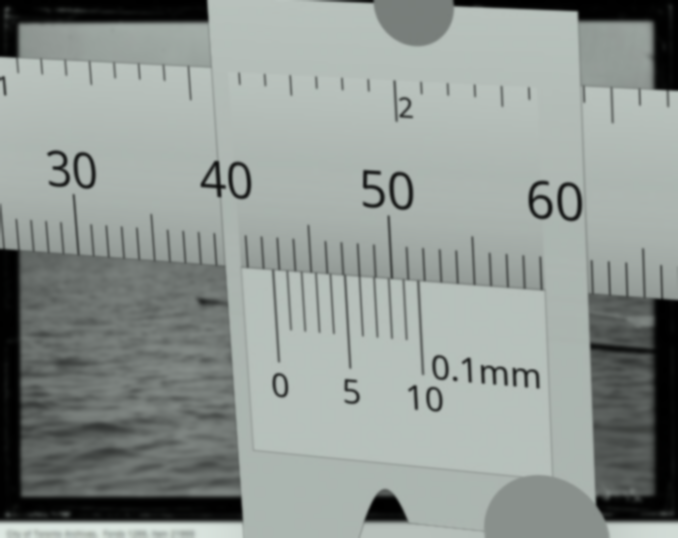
42.6 mm
